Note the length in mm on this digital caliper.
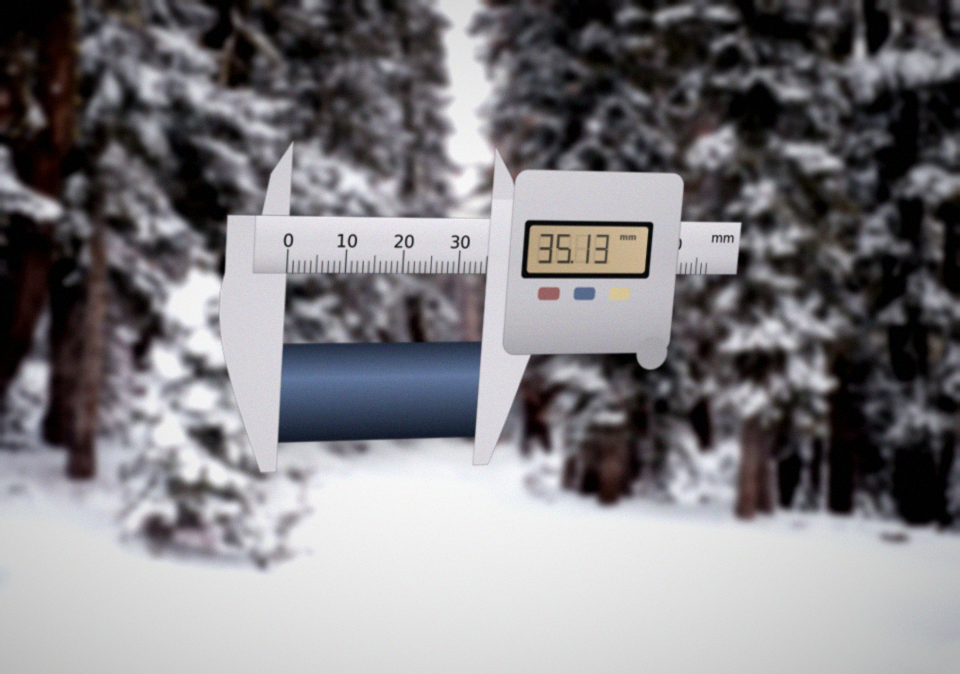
35.13 mm
